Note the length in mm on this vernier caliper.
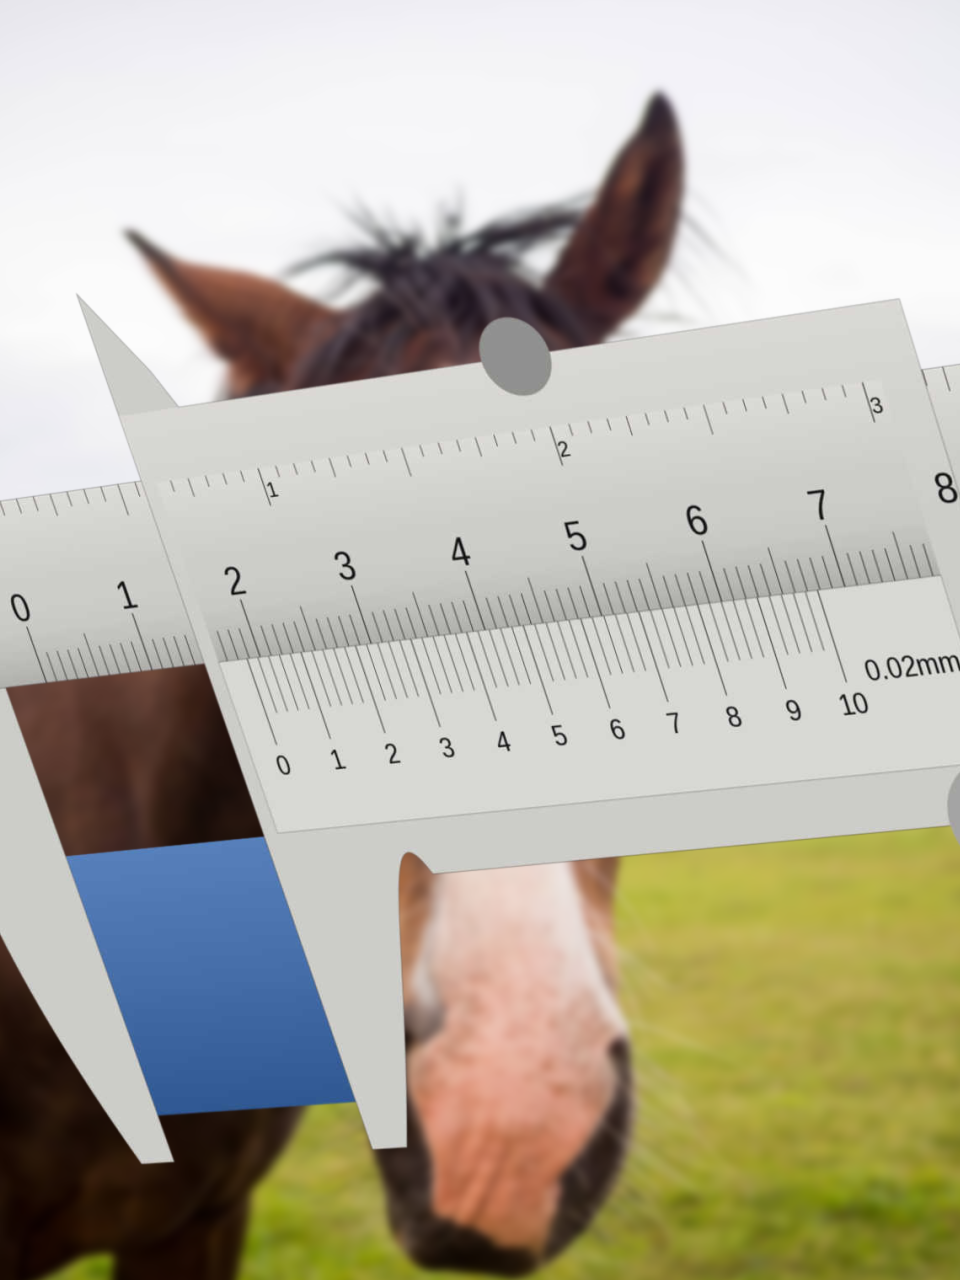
18.8 mm
